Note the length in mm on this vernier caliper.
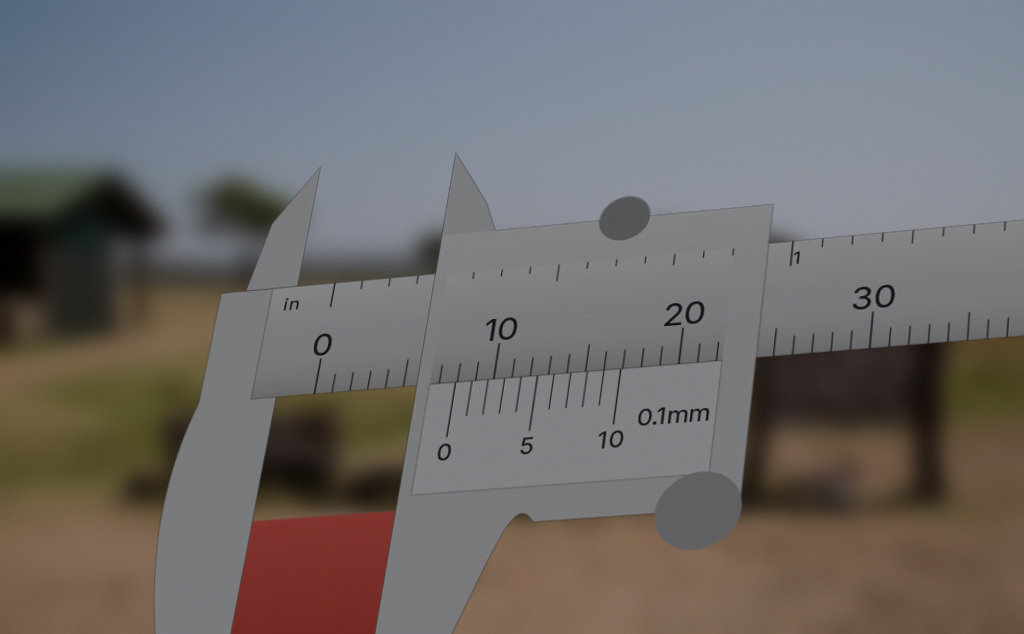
7.9 mm
